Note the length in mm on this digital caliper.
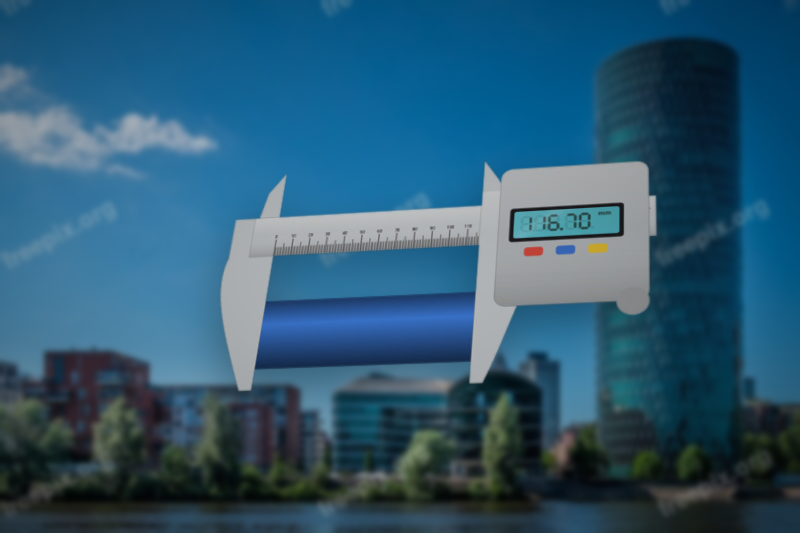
116.70 mm
